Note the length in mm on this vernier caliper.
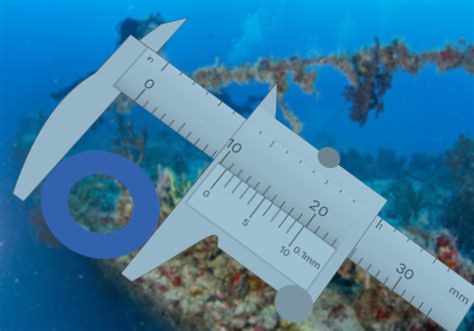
10.8 mm
